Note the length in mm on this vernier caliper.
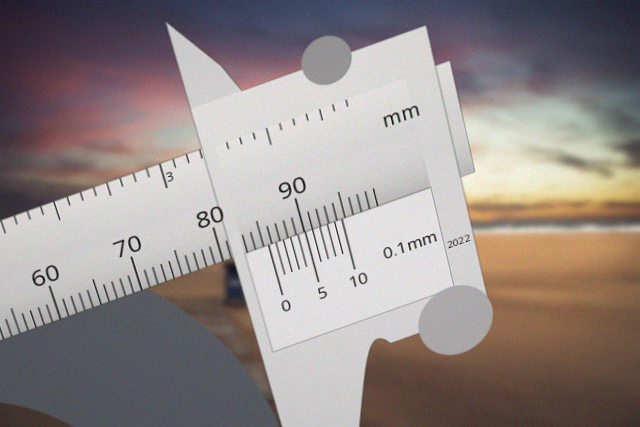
85.6 mm
